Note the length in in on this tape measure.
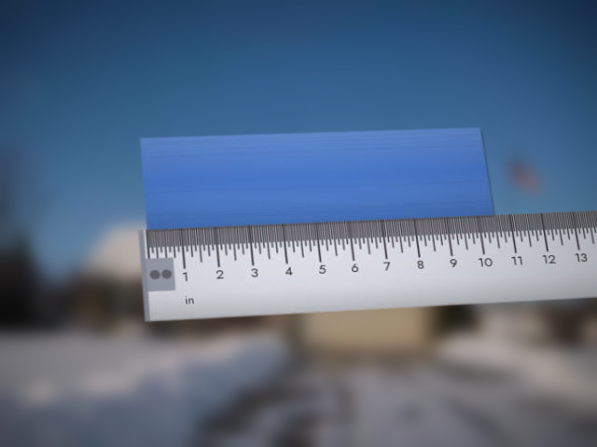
10.5 in
